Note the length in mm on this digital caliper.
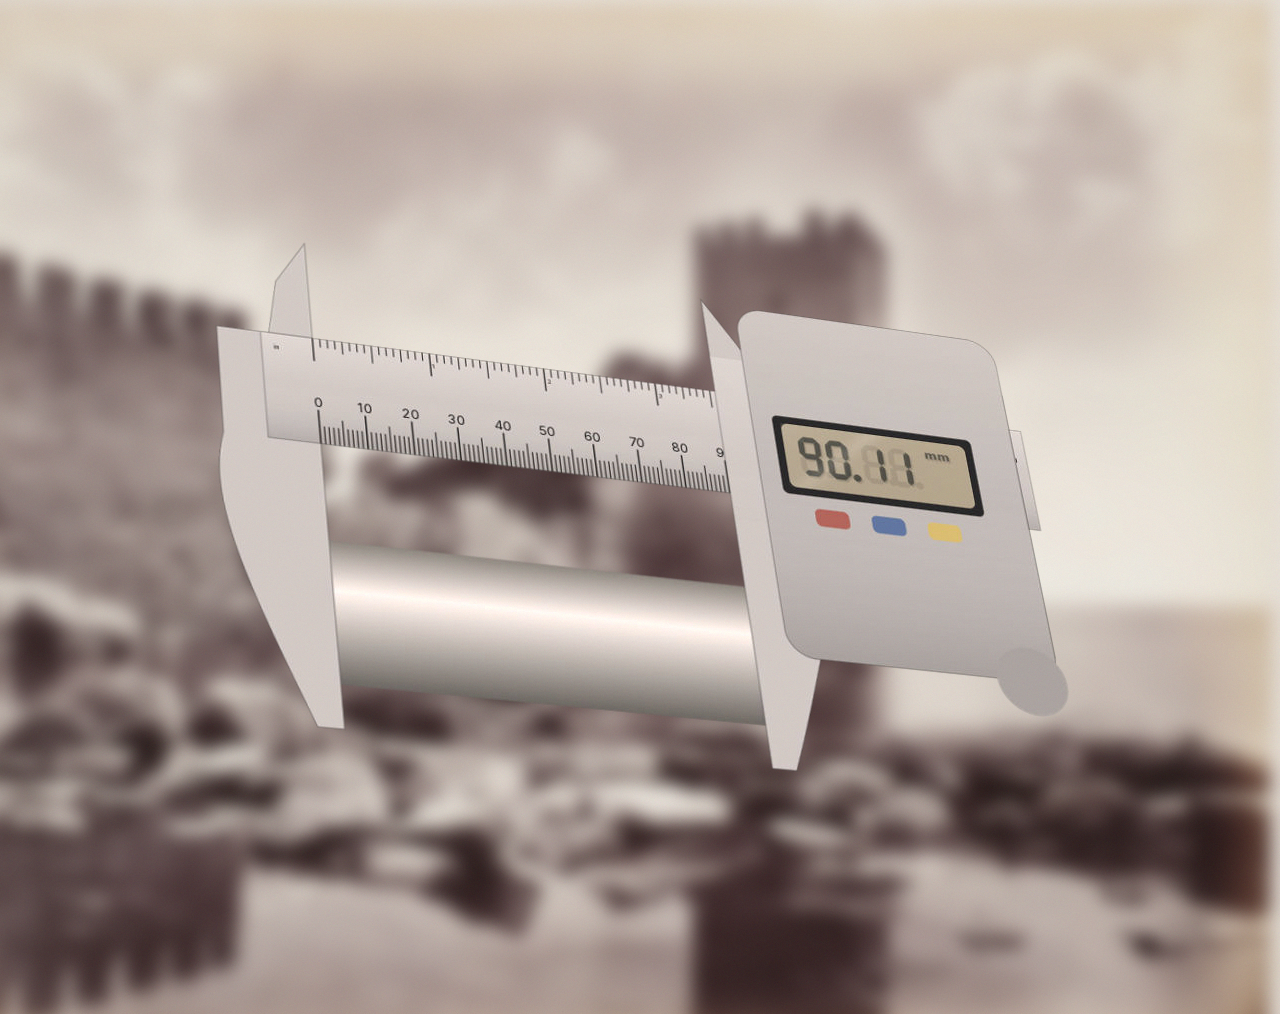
90.11 mm
